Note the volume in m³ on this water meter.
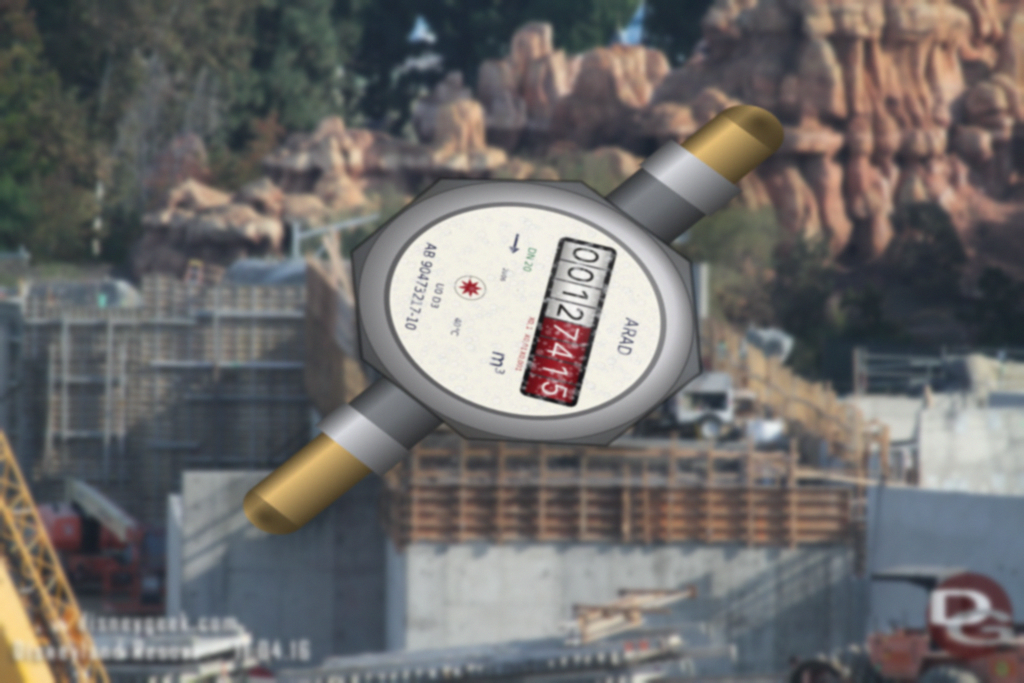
12.7415 m³
